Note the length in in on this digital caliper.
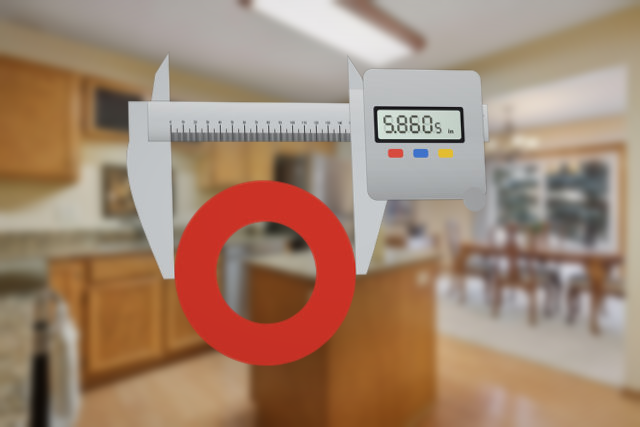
5.8605 in
